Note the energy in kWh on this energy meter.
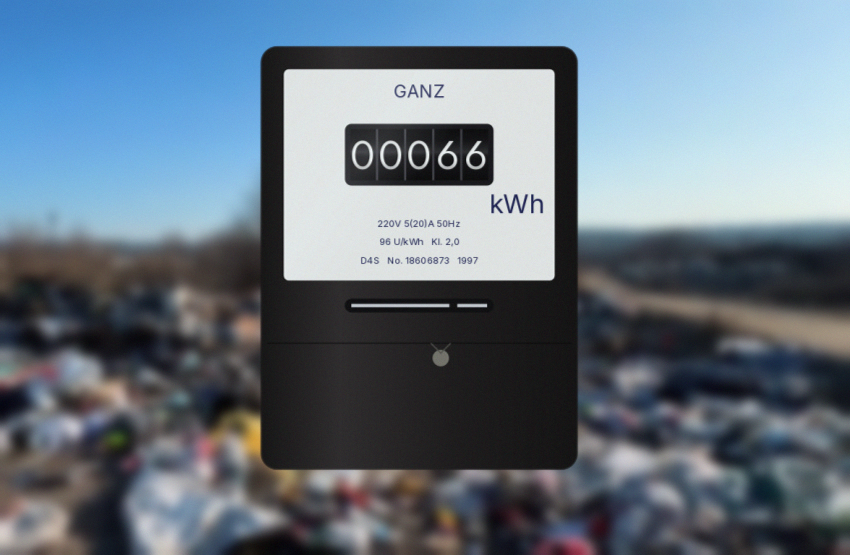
66 kWh
